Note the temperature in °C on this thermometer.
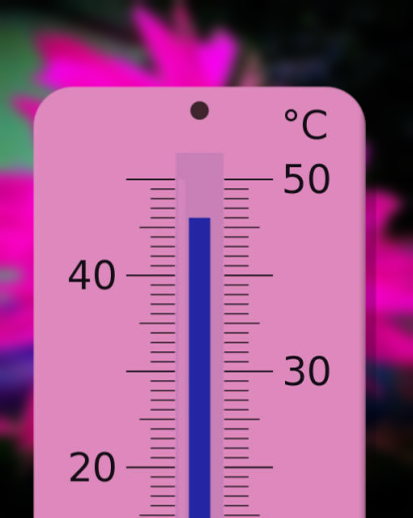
46 °C
